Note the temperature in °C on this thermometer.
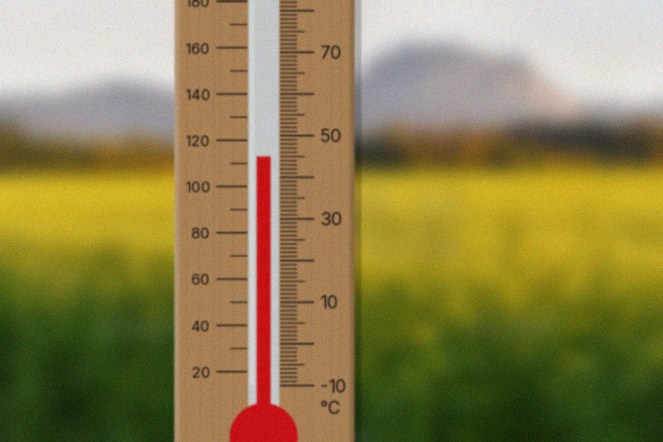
45 °C
